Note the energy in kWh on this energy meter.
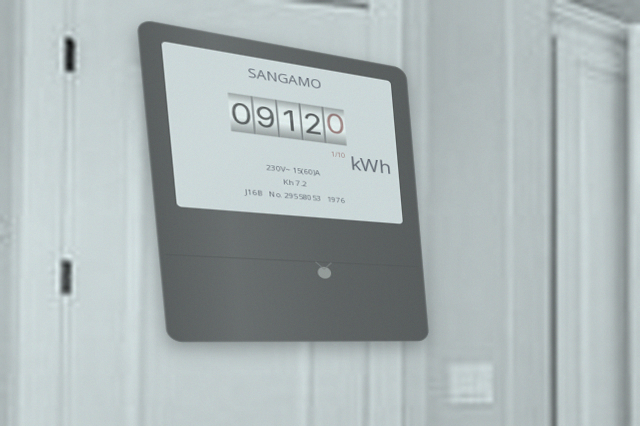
912.0 kWh
